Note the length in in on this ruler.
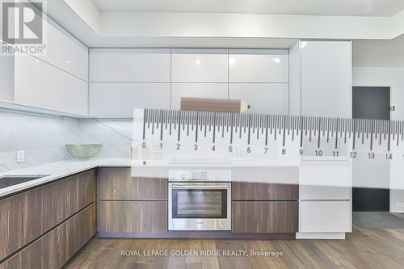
4 in
